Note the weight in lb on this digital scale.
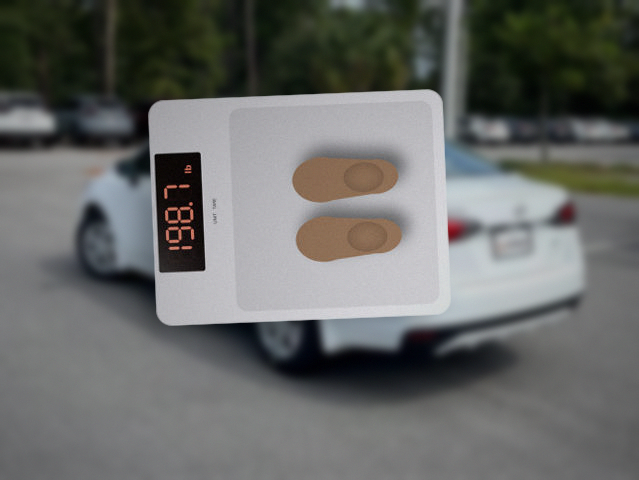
198.7 lb
